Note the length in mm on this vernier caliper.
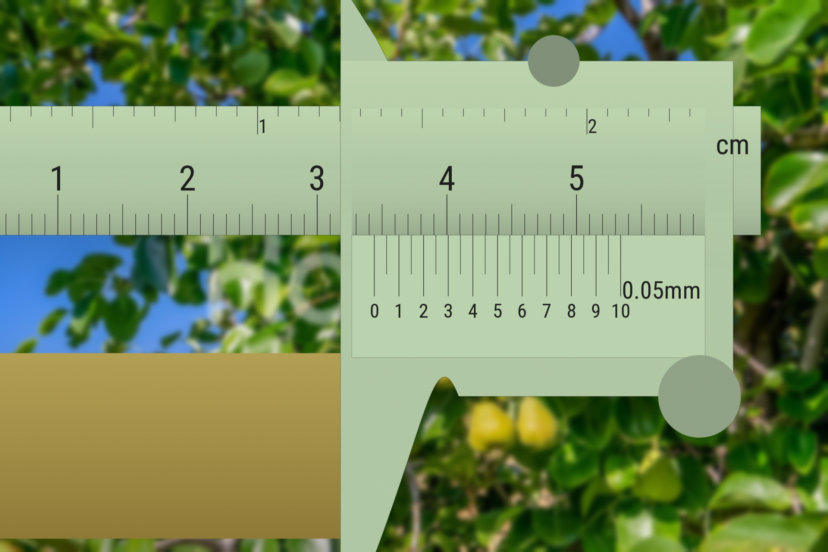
34.4 mm
